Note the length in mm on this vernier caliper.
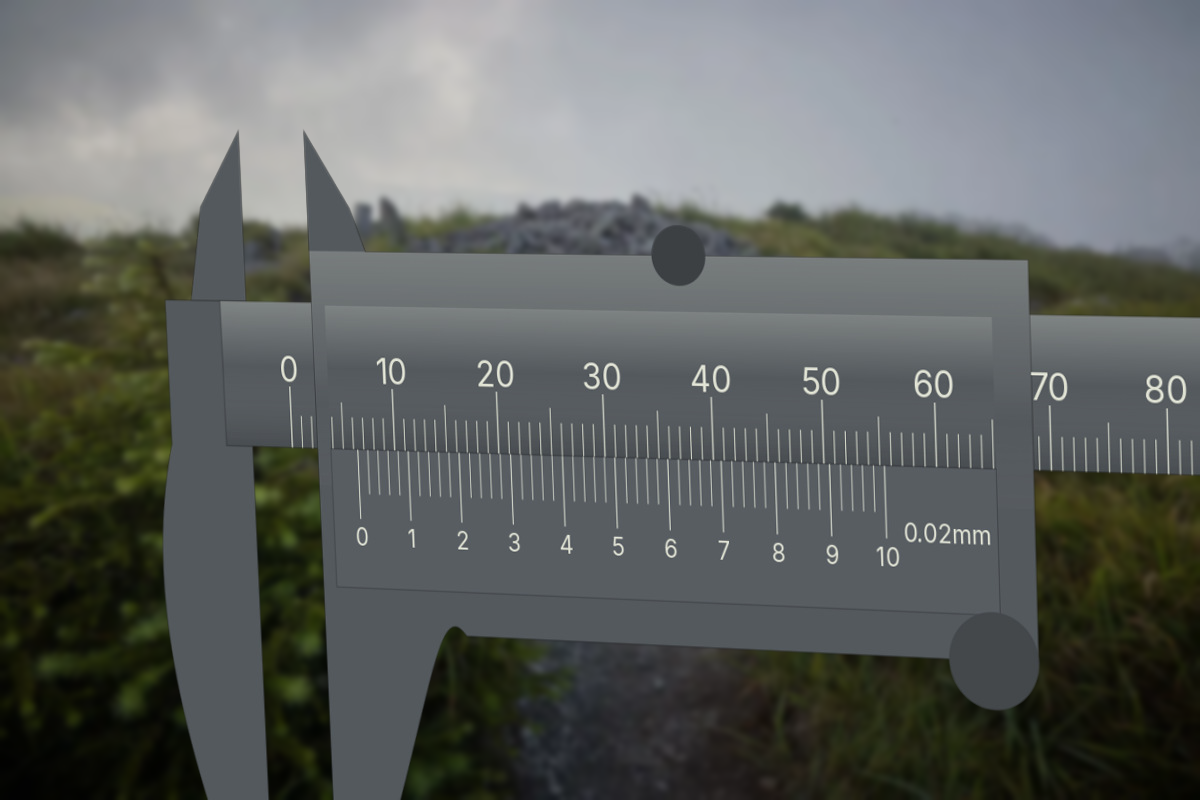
6.4 mm
